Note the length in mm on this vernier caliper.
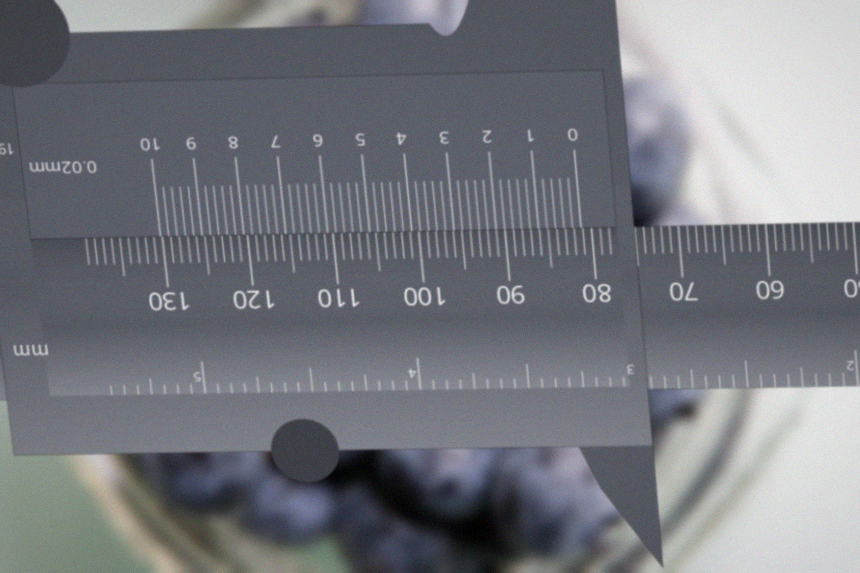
81.2 mm
